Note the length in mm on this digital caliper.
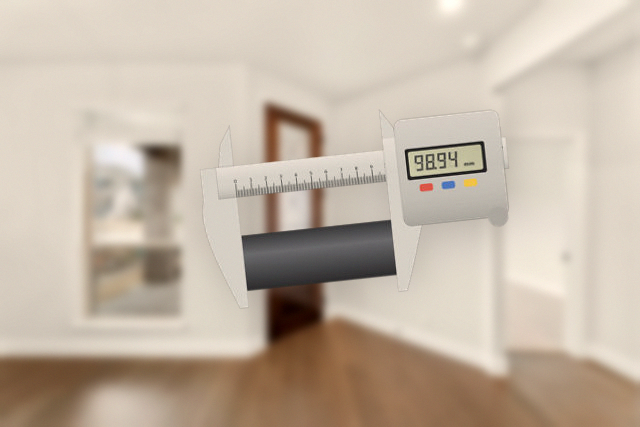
98.94 mm
